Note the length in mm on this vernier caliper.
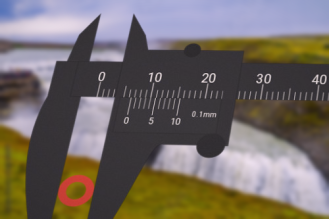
6.4 mm
